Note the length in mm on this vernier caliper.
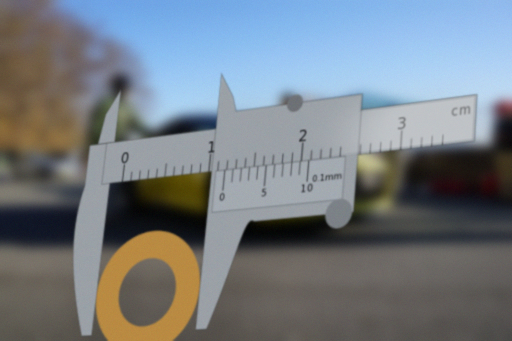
11.8 mm
